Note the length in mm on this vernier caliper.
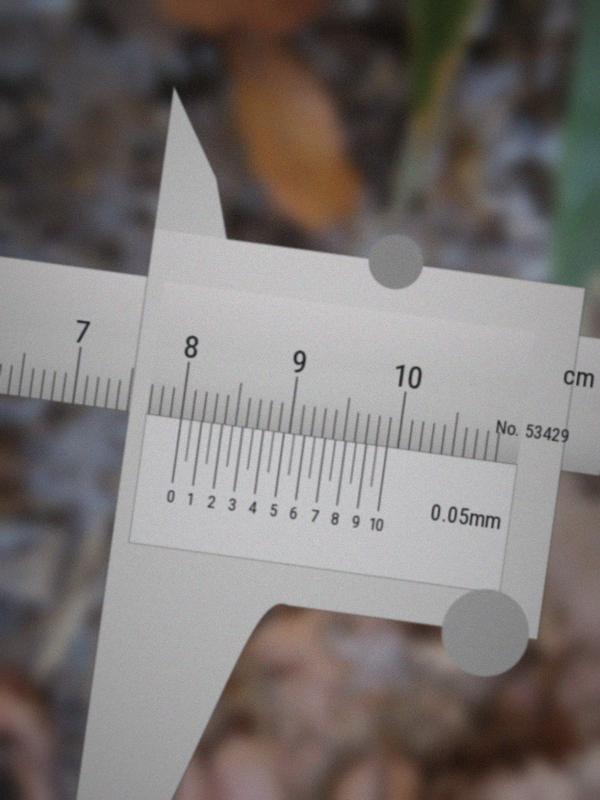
80.0 mm
